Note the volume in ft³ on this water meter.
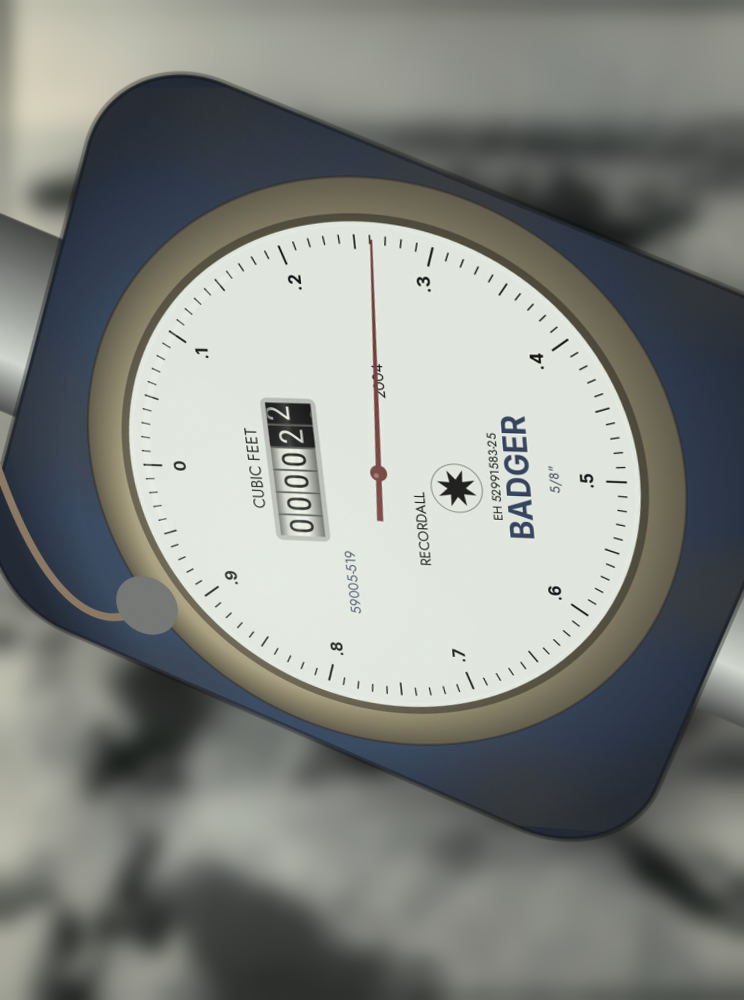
22.26 ft³
